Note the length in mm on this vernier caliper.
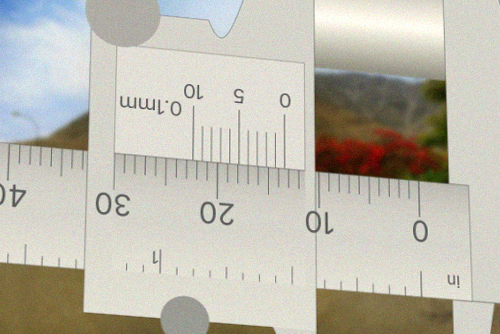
13.4 mm
